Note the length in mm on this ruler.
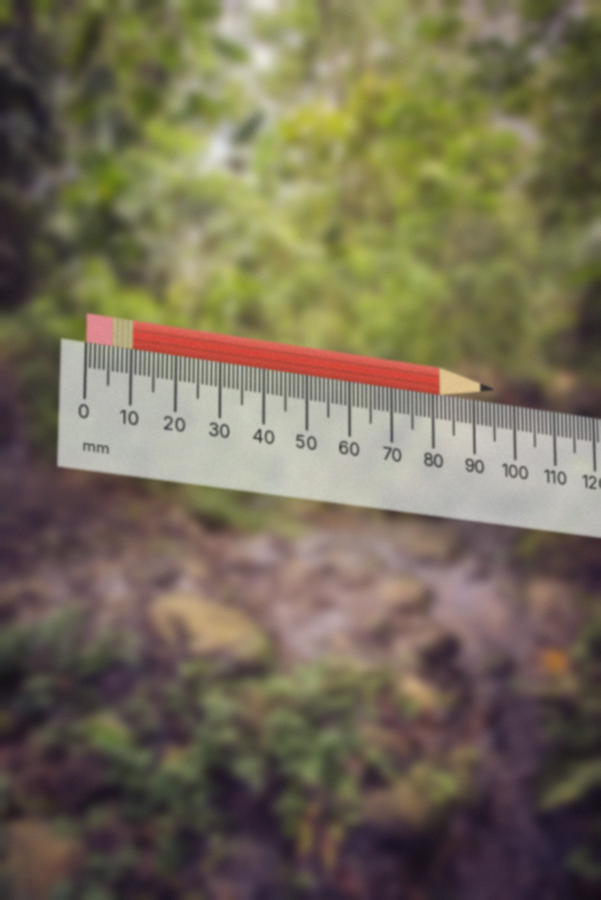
95 mm
